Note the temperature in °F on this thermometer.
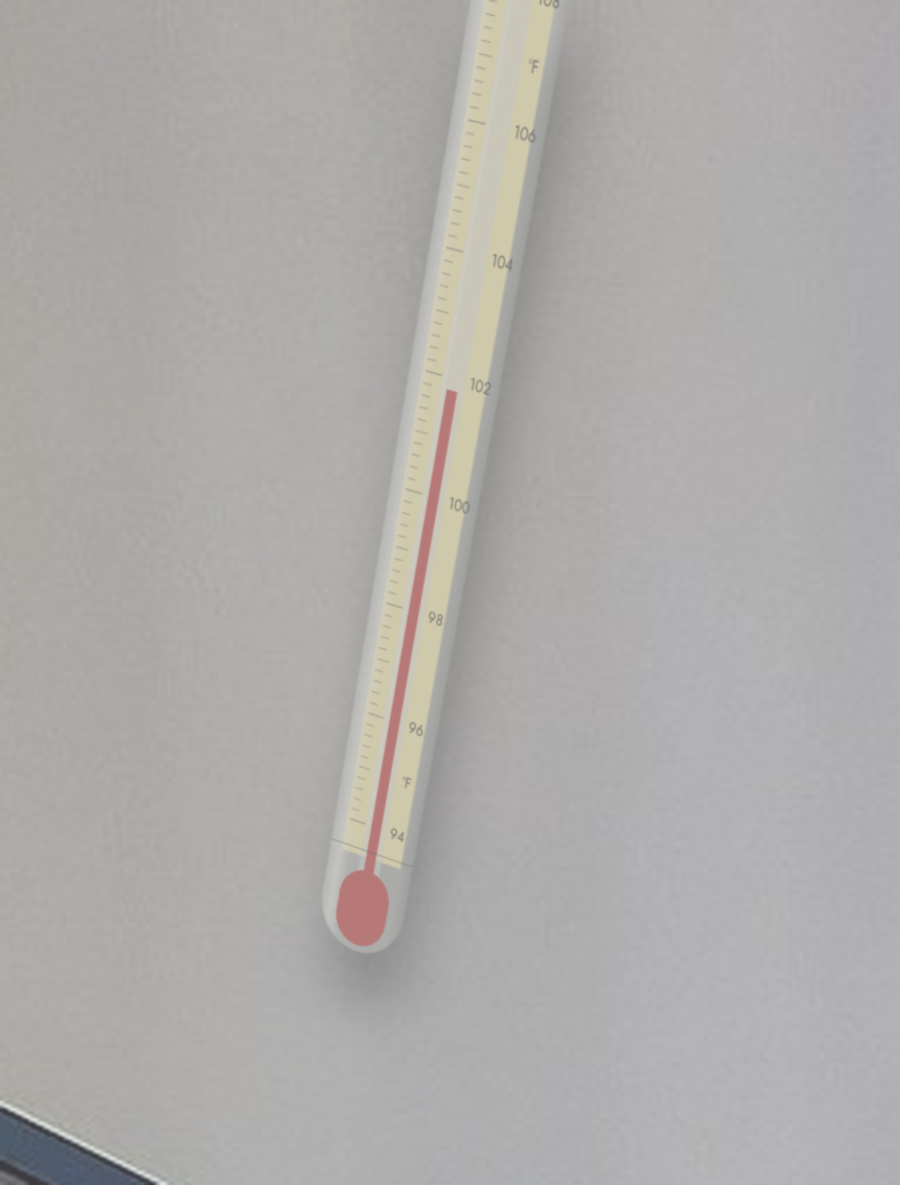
101.8 °F
